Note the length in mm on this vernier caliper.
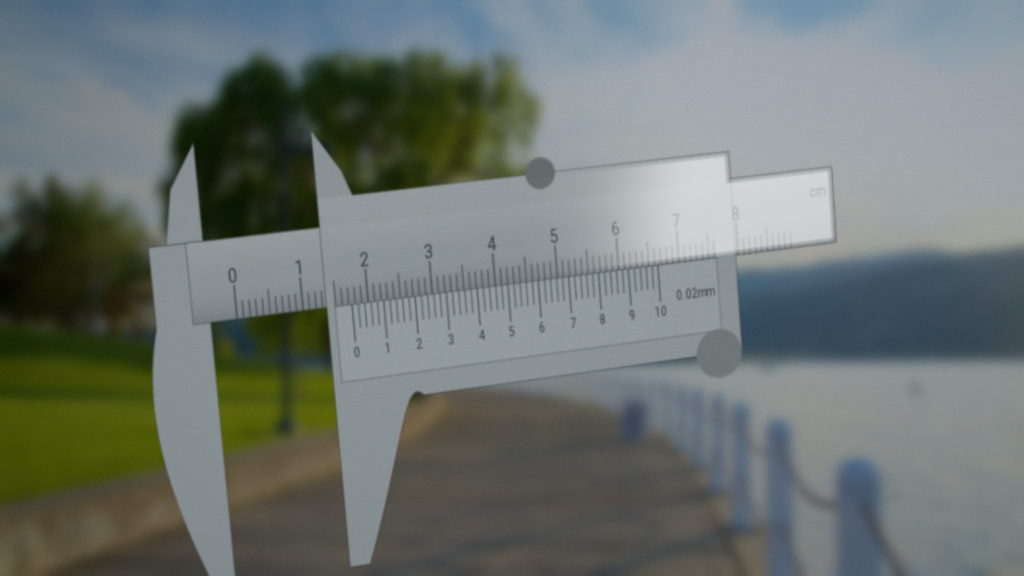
17.5 mm
